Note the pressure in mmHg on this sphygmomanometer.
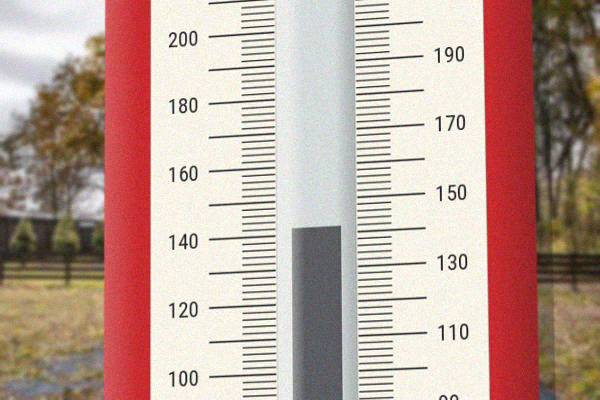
142 mmHg
